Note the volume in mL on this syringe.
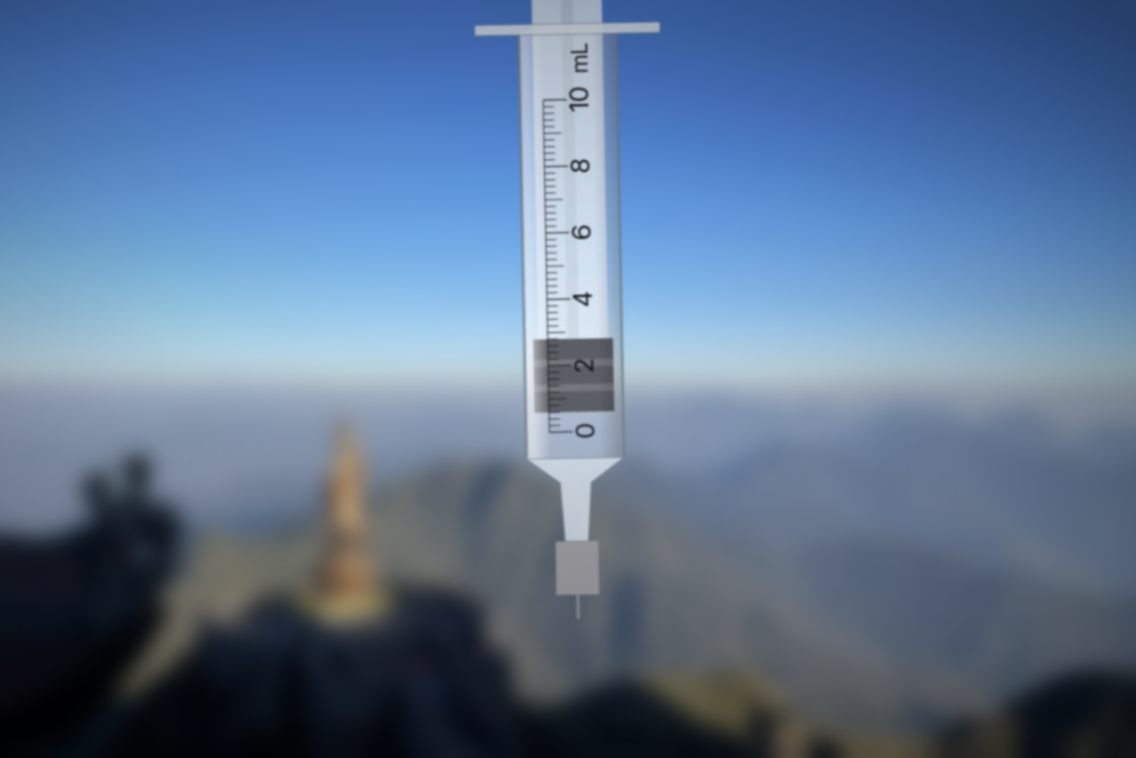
0.6 mL
